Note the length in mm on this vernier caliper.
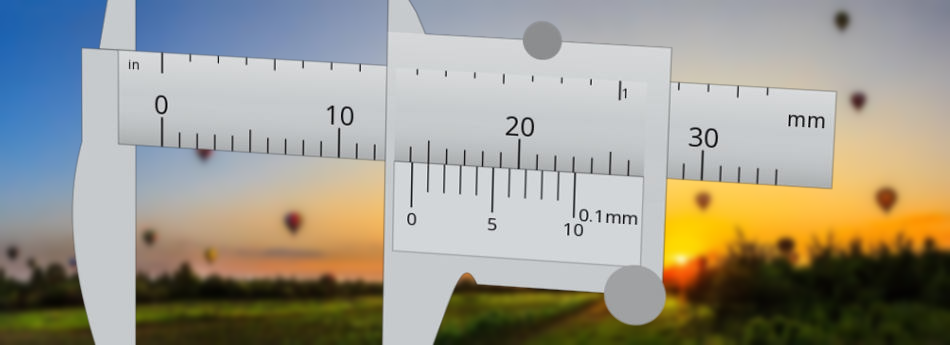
14.1 mm
